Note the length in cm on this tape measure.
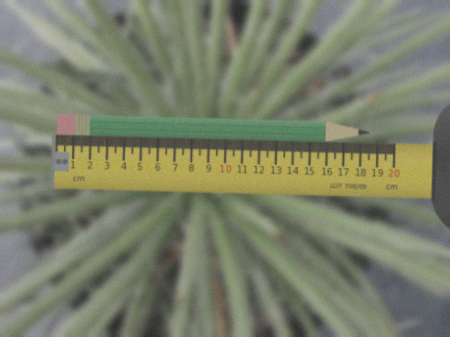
18.5 cm
